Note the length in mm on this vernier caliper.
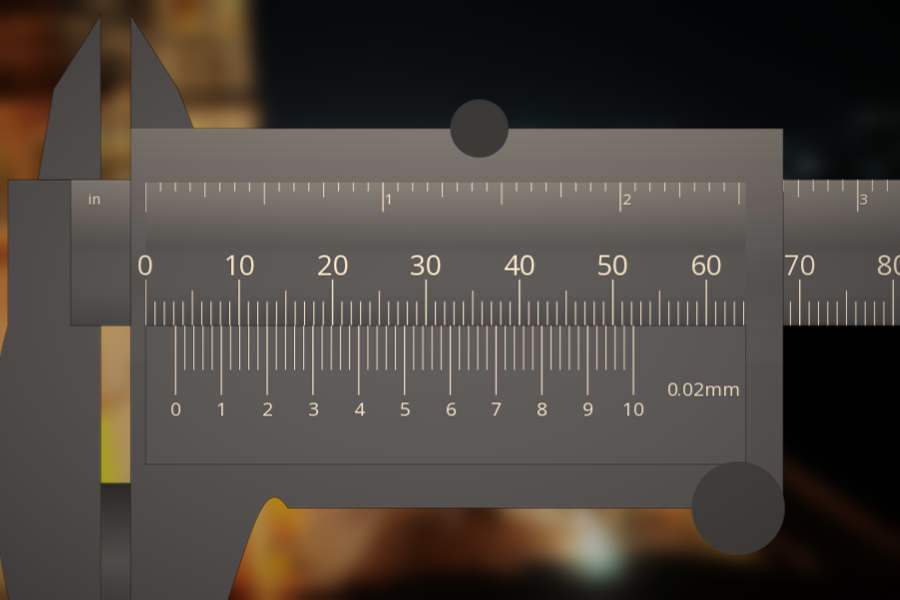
3.2 mm
